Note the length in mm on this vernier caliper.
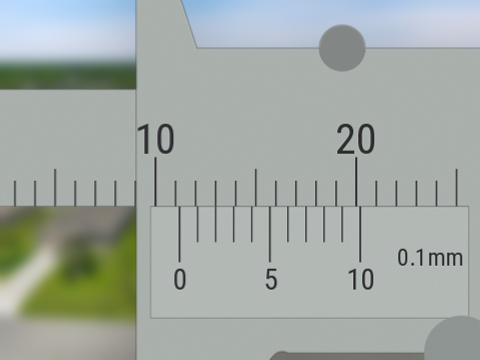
11.2 mm
